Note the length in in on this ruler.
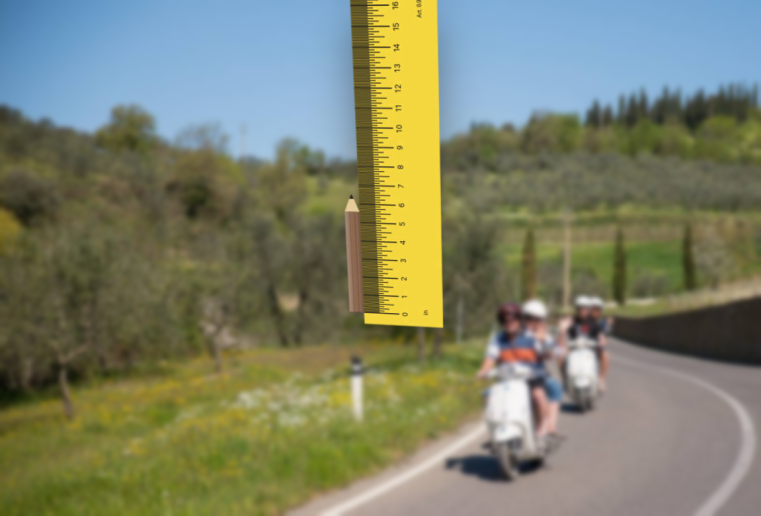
6.5 in
